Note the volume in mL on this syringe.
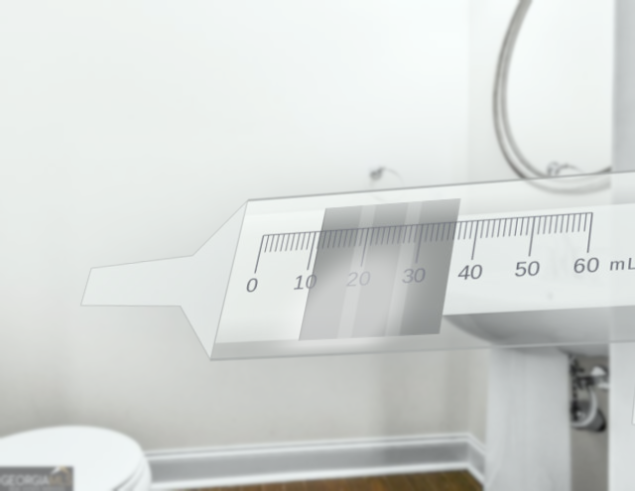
11 mL
